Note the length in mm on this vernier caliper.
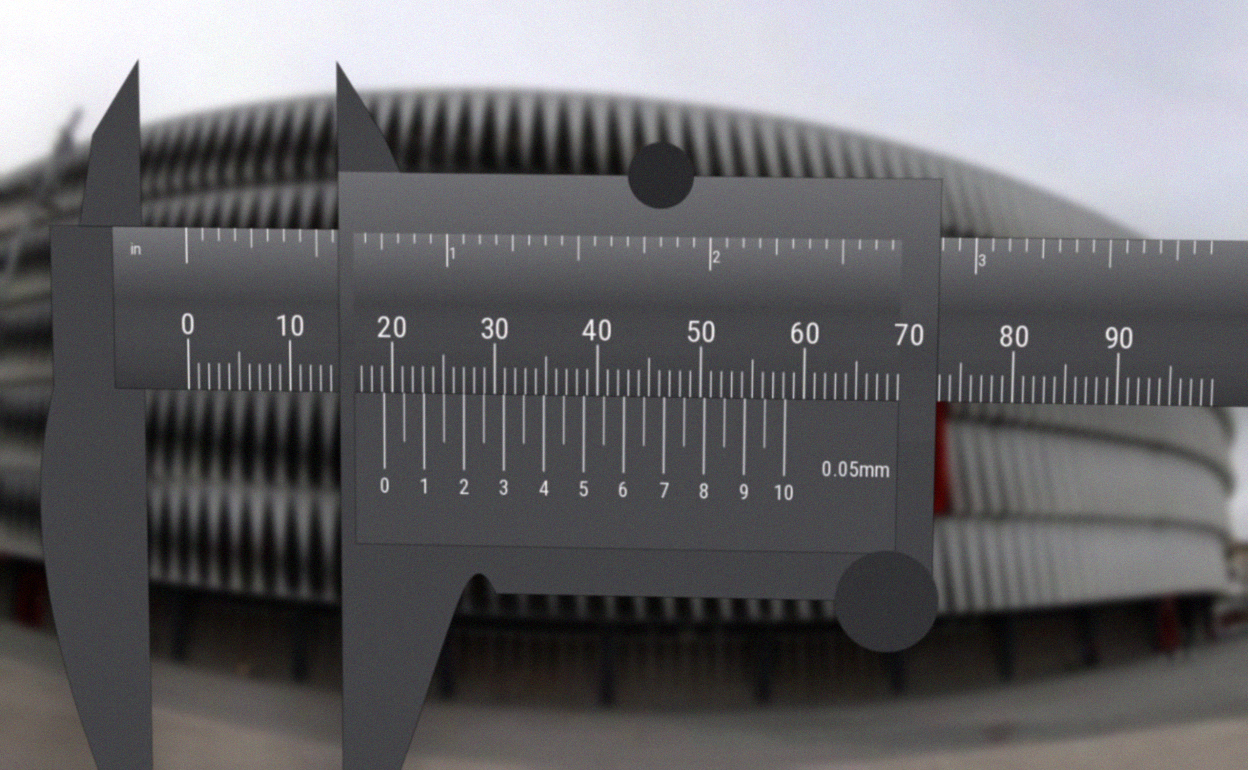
19.2 mm
